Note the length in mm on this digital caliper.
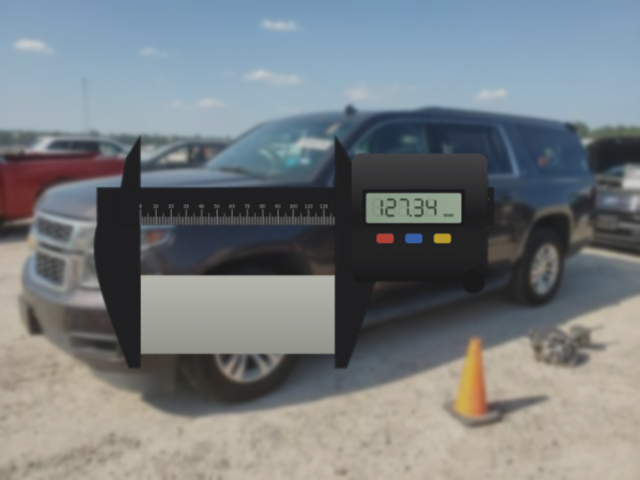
127.34 mm
